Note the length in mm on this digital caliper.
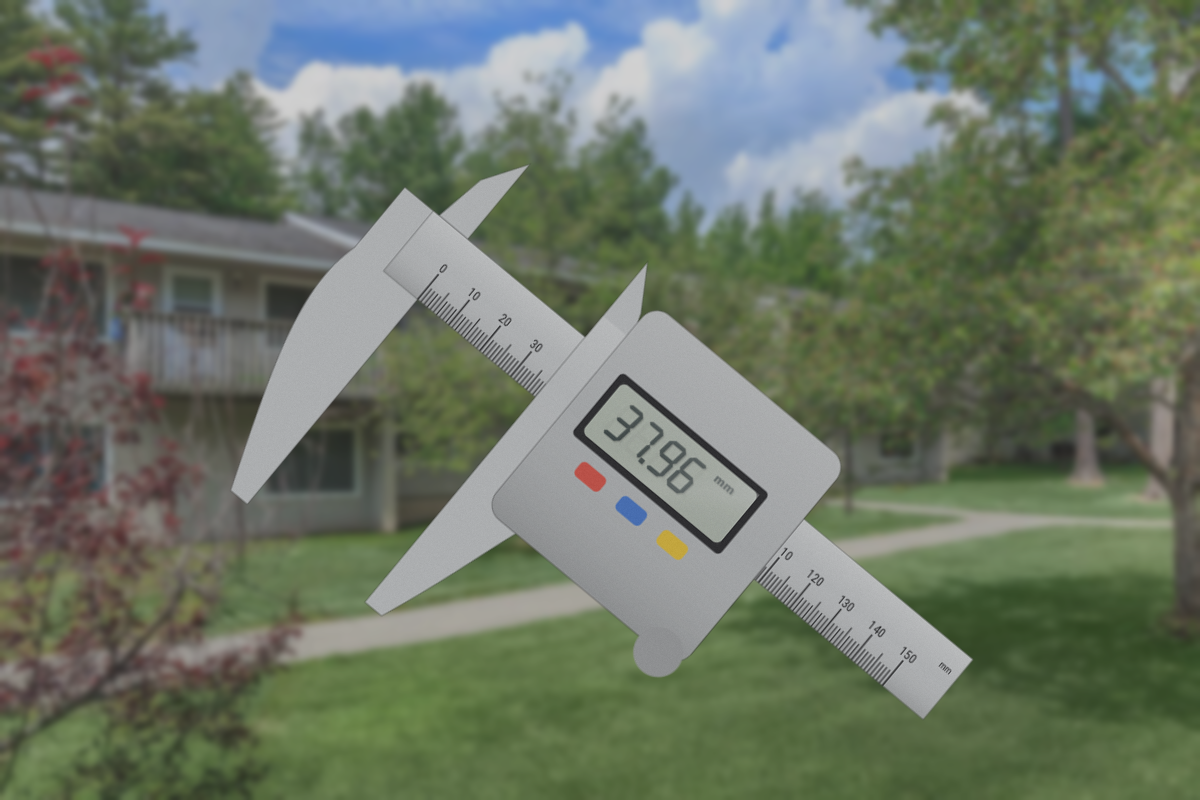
37.96 mm
